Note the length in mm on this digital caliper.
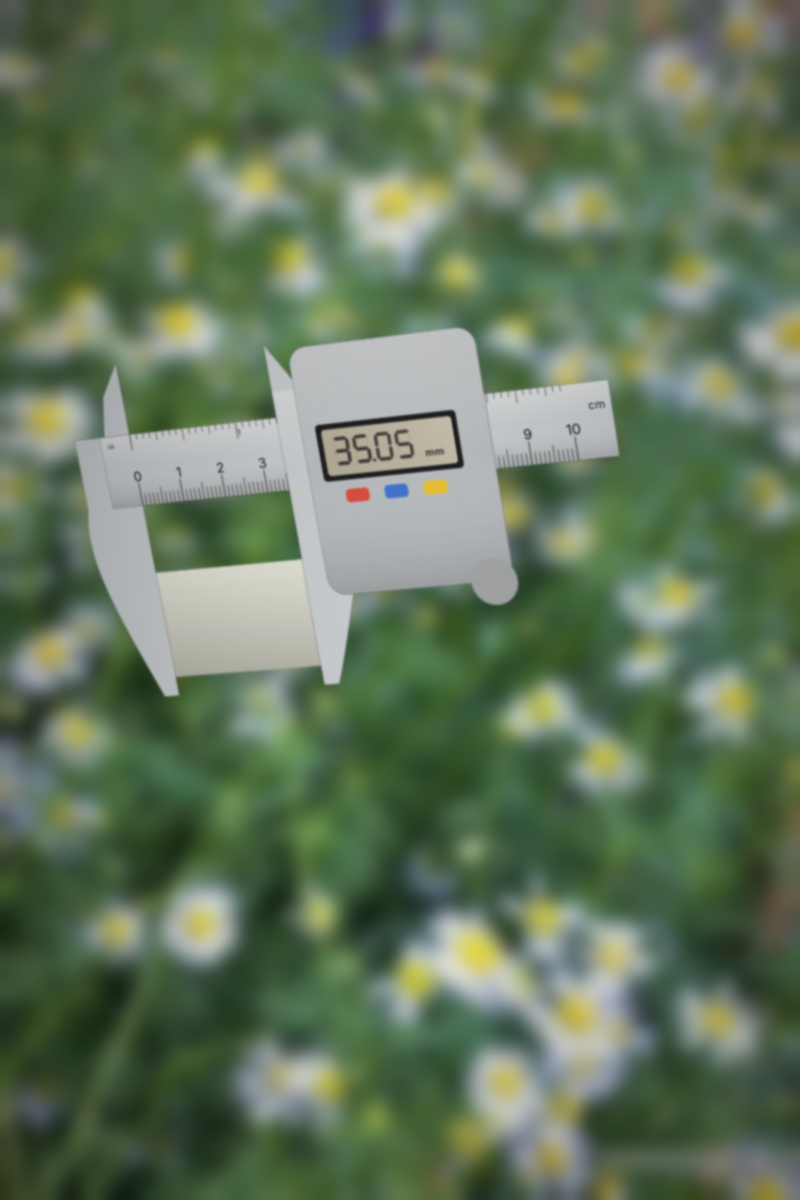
35.05 mm
